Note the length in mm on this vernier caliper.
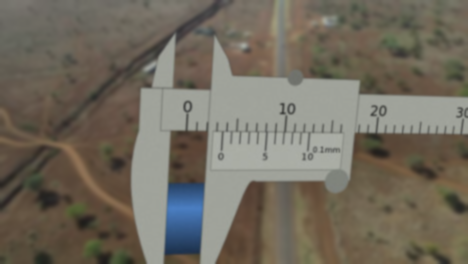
3.6 mm
